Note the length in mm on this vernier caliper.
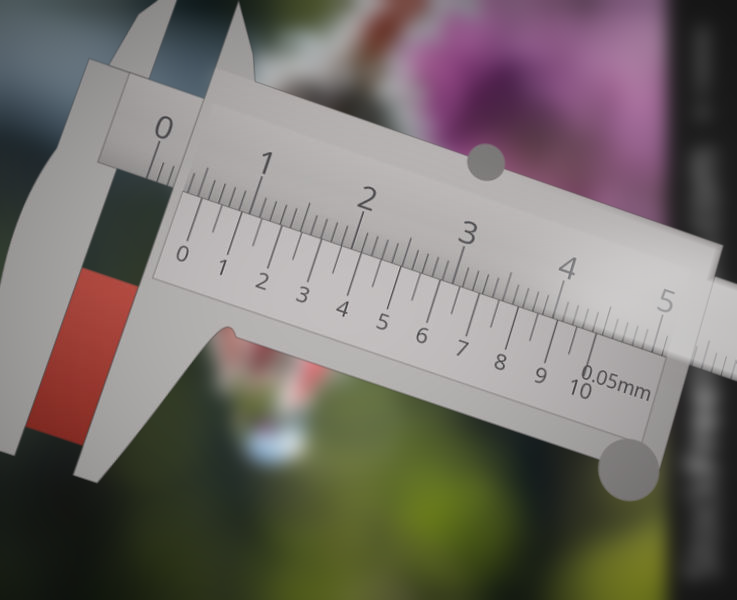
5.4 mm
